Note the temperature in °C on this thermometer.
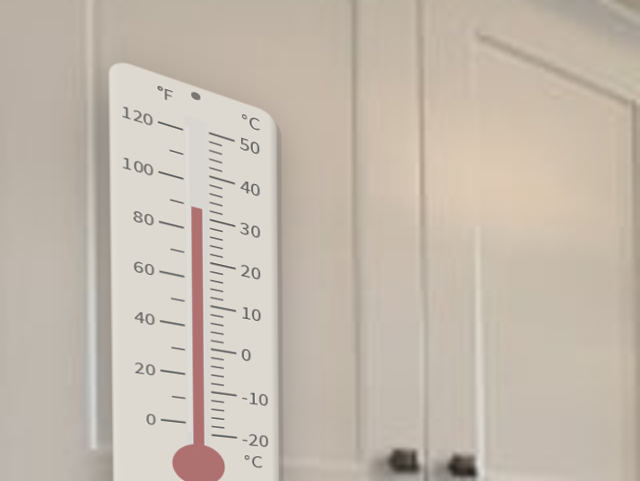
32 °C
